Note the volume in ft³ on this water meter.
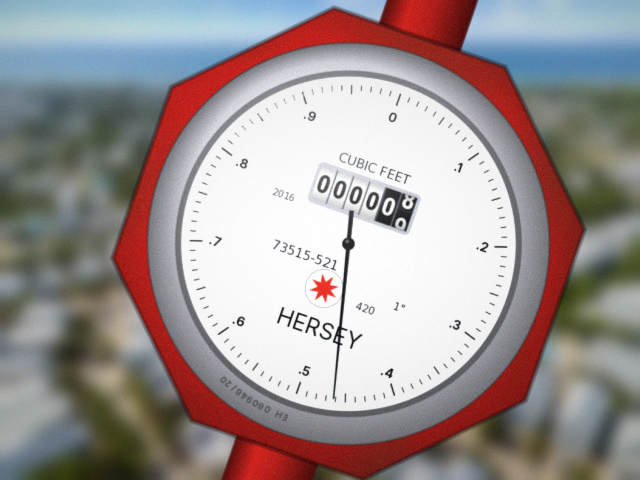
8.46 ft³
